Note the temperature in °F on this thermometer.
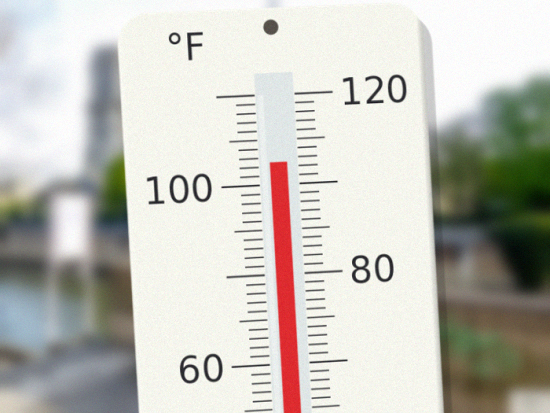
105 °F
